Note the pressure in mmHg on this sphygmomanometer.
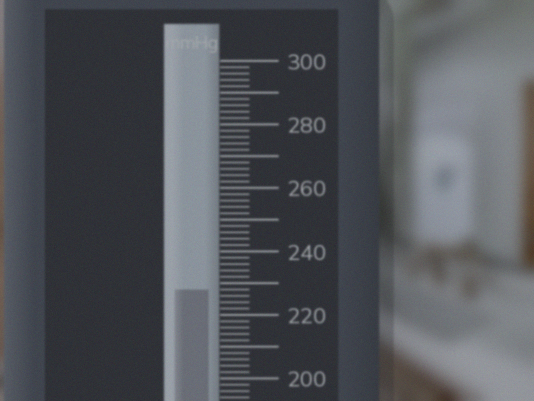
228 mmHg
